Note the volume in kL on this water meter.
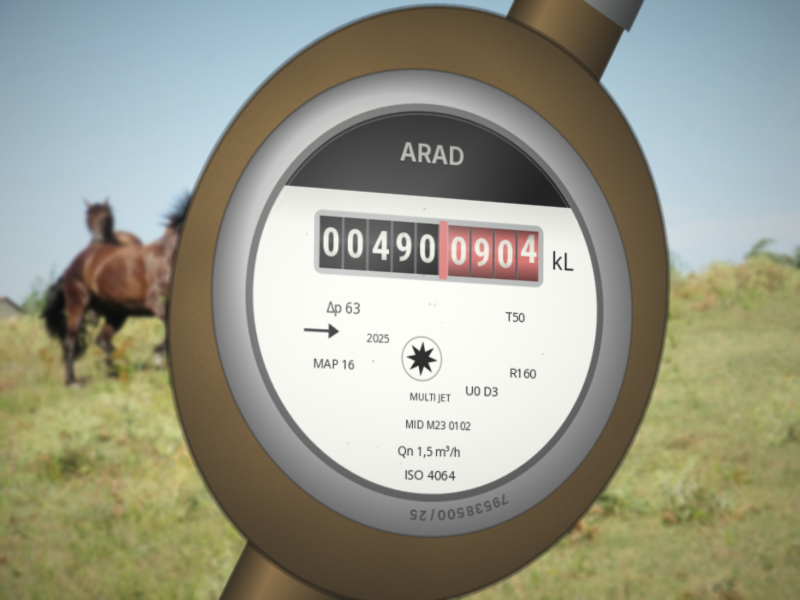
490.0904 kL
